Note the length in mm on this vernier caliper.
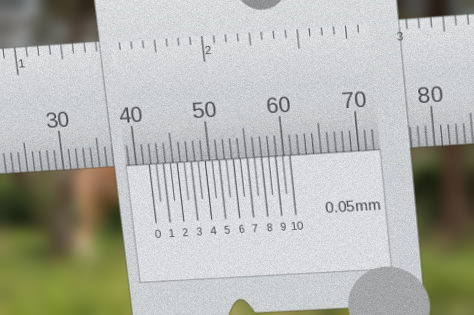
41.8 mm
